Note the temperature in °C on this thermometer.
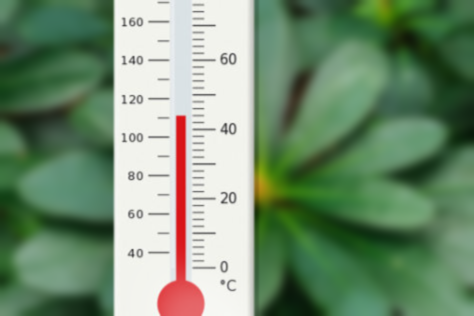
44 °C
